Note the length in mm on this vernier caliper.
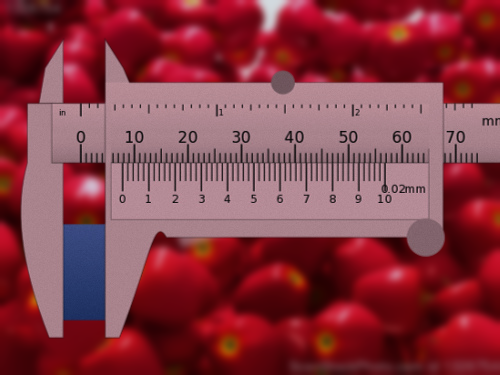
7.8 mm
